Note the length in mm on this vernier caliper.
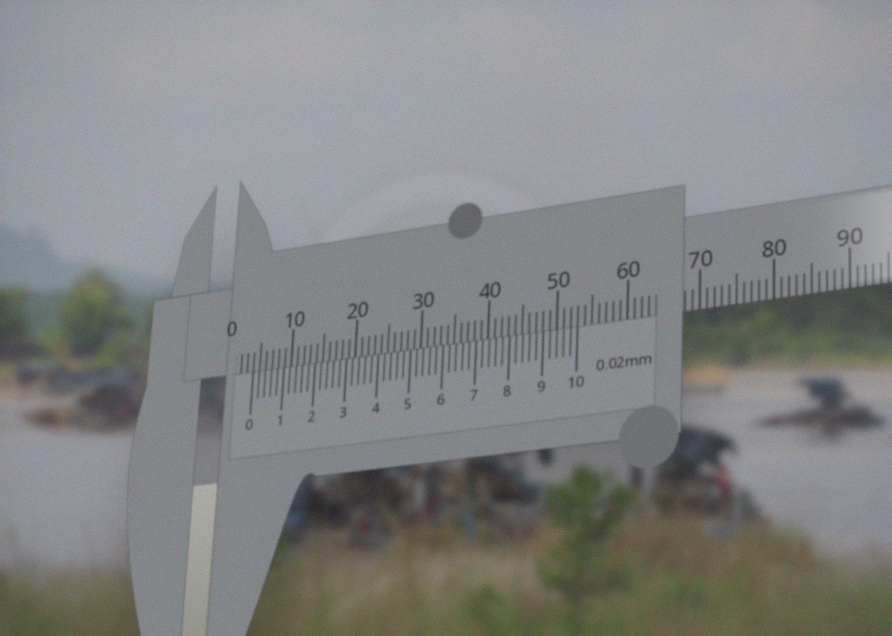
4.0 mm
